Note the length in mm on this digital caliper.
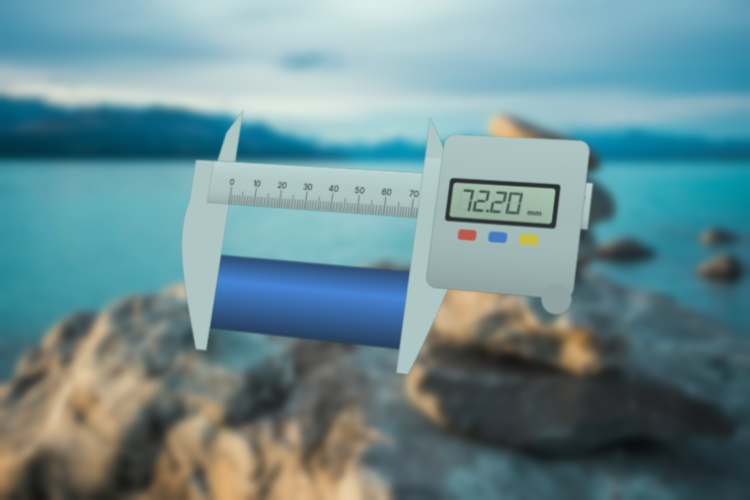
72.20 mm
